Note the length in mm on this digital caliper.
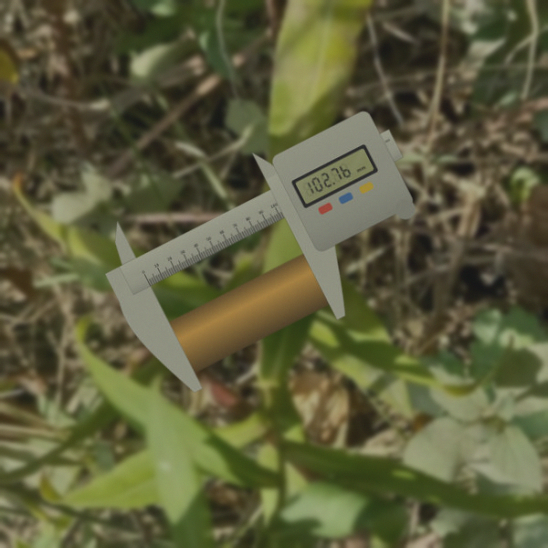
102.76 mm
